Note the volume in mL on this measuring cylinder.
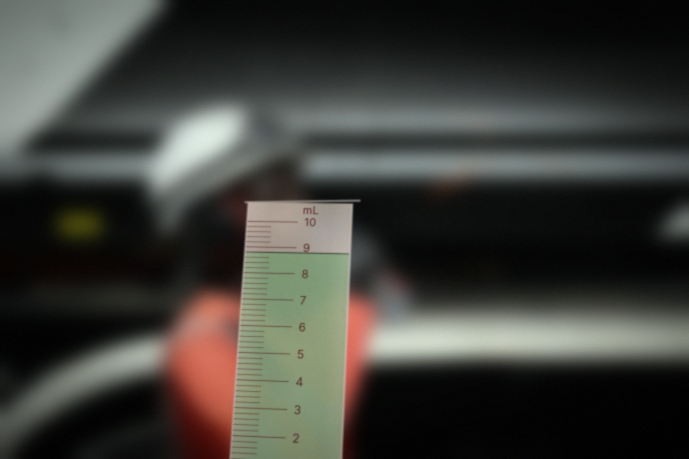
8.8 mL
